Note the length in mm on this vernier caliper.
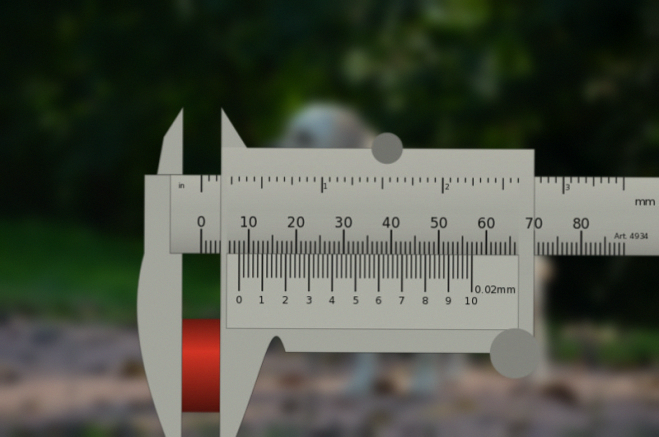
8.0 mm
